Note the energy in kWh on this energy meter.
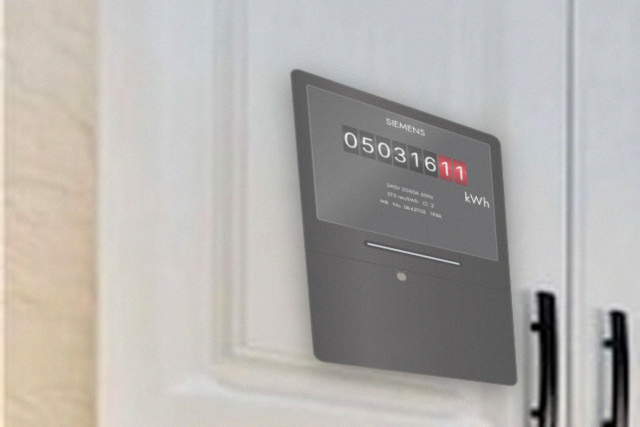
50316.11 kWh
